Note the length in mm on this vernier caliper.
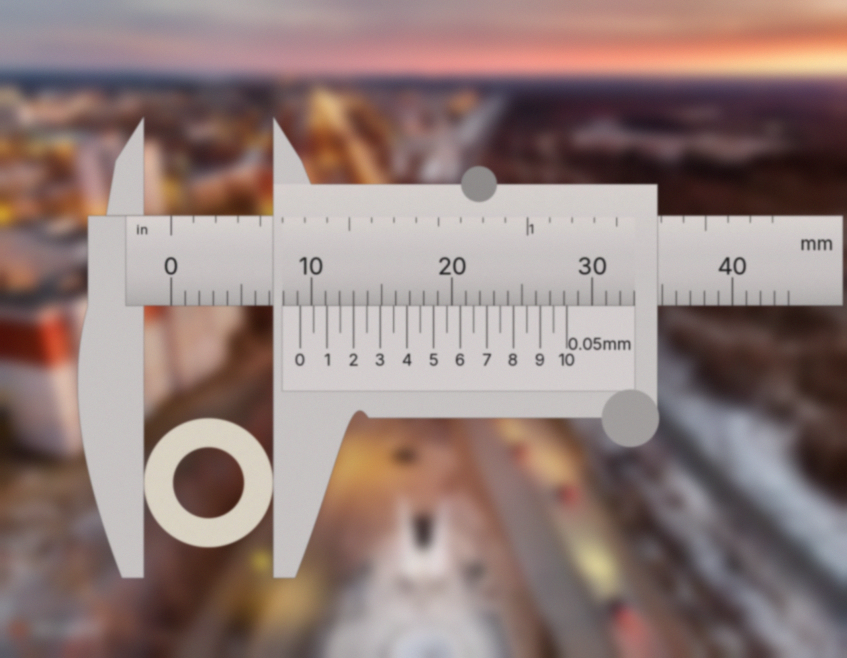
9.2 mm
